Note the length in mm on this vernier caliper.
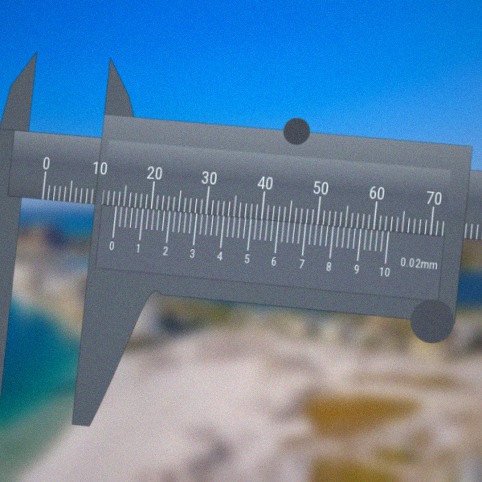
13.6 mm
